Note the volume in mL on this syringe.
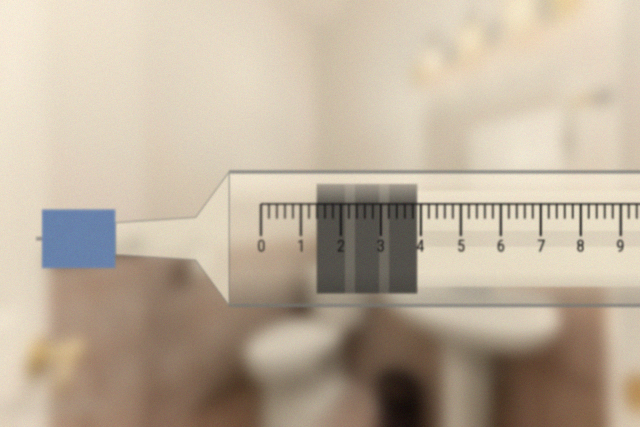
1.4 mL
